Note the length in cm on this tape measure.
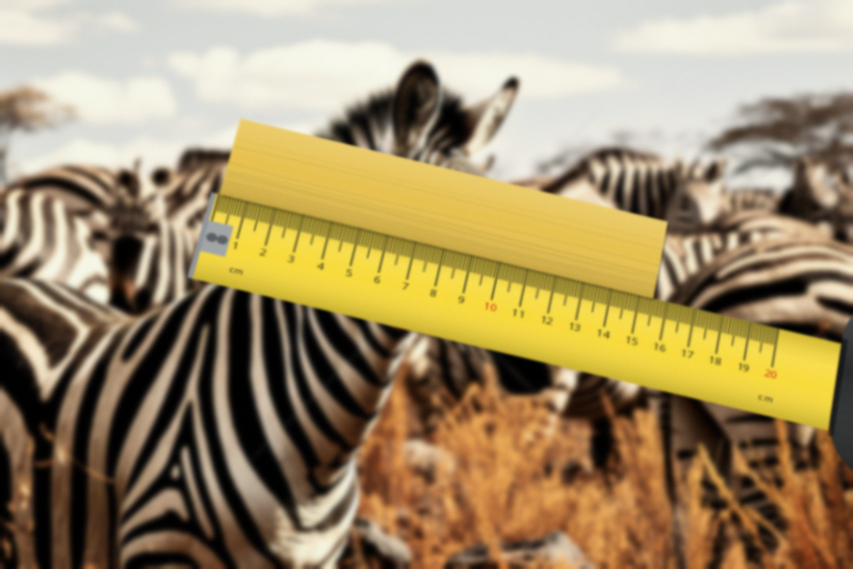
15.5 cm
